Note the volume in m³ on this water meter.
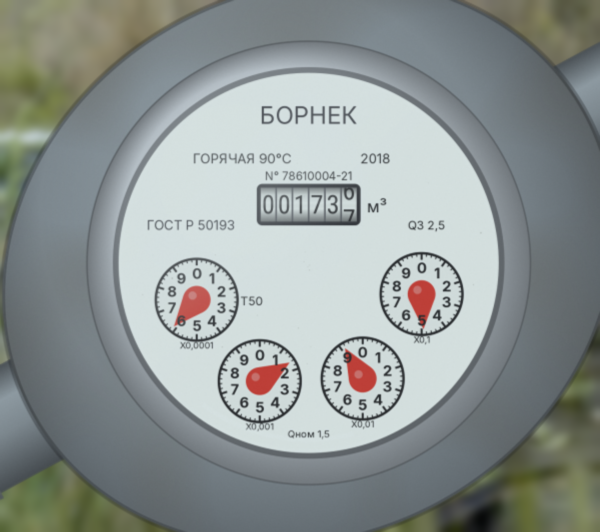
1736.4916 m³
